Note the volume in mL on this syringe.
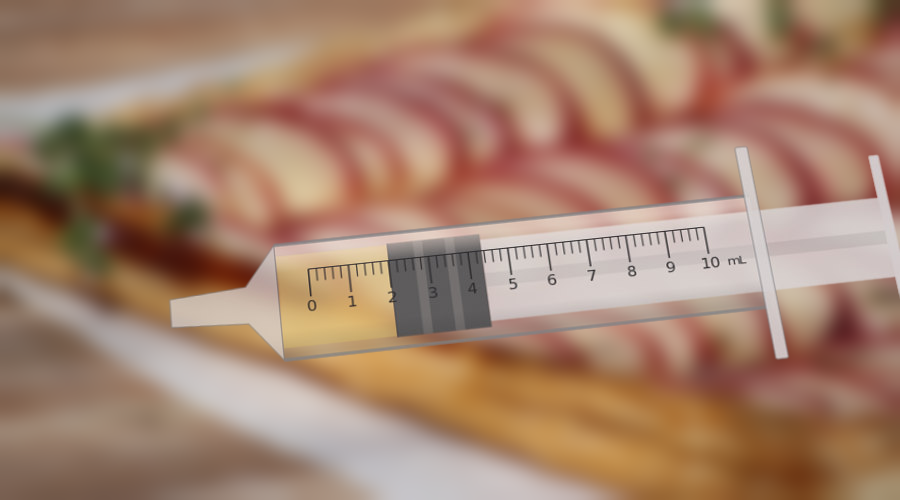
2 mL
